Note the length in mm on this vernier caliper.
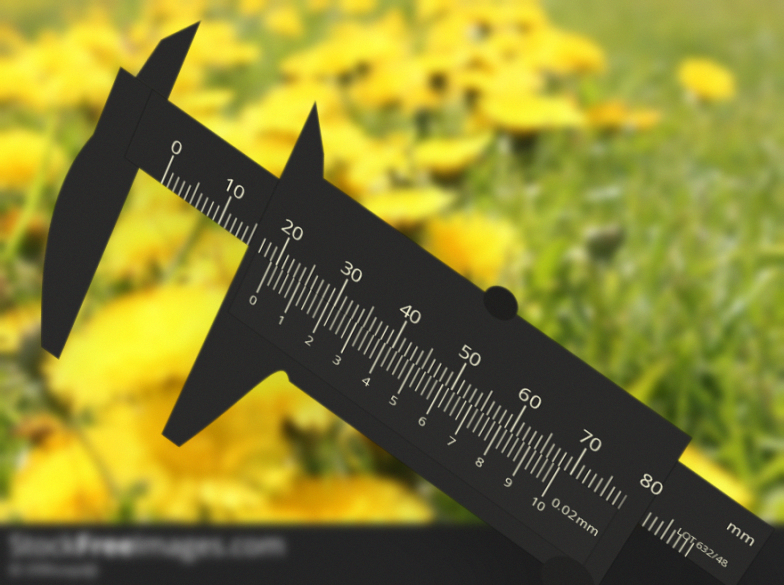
19.2 mm
